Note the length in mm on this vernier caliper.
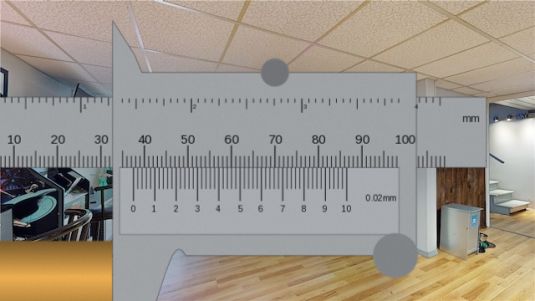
37.5 mm
